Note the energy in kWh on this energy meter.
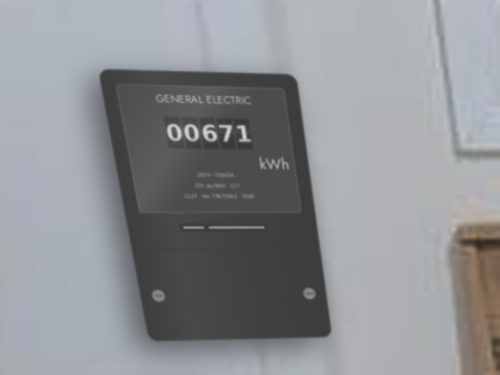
671 kWh
